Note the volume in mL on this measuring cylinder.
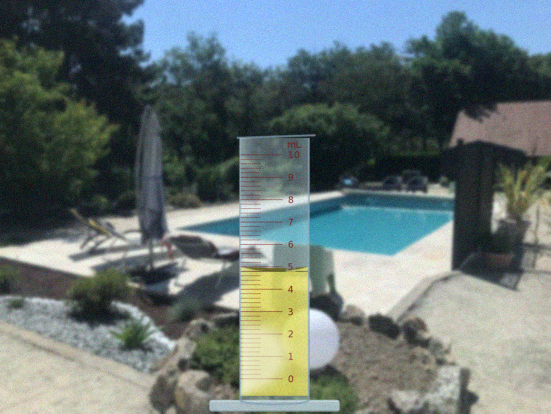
4.8 mL
